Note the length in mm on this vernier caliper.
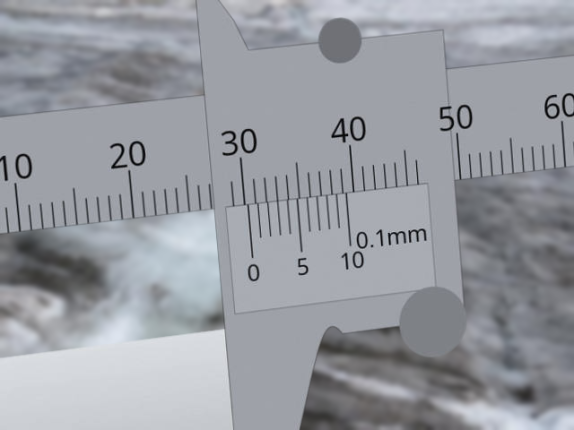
30.3 mm
